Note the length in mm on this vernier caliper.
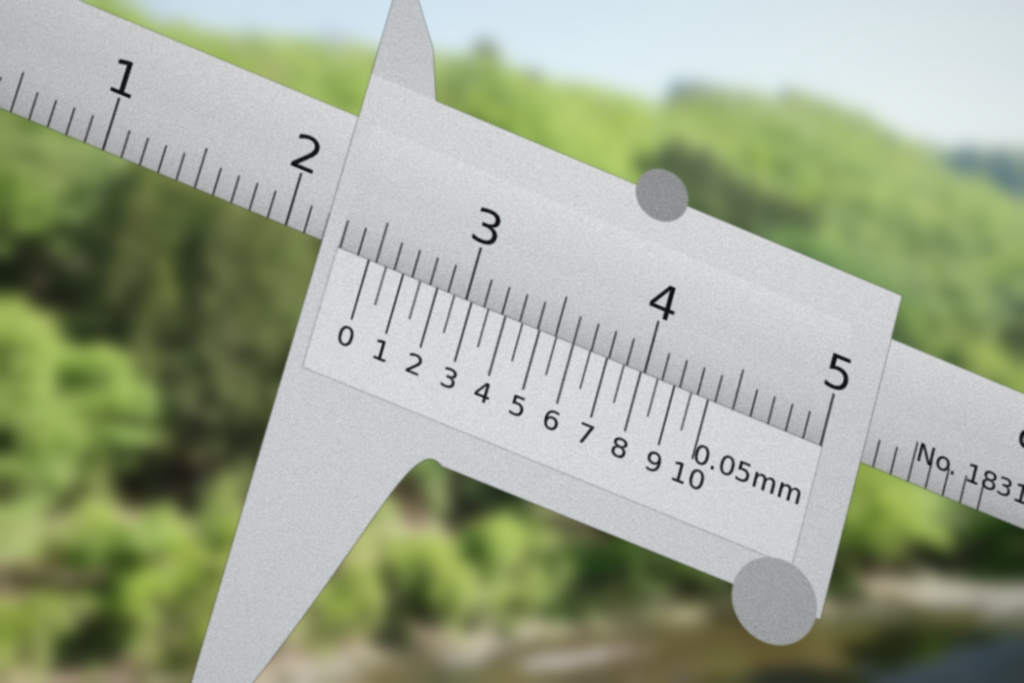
24.6 mm
